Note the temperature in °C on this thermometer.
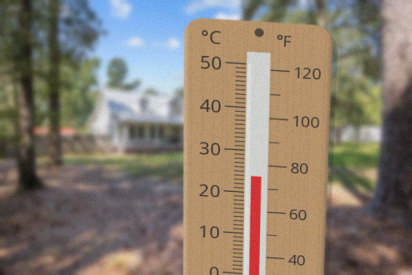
24 °C
